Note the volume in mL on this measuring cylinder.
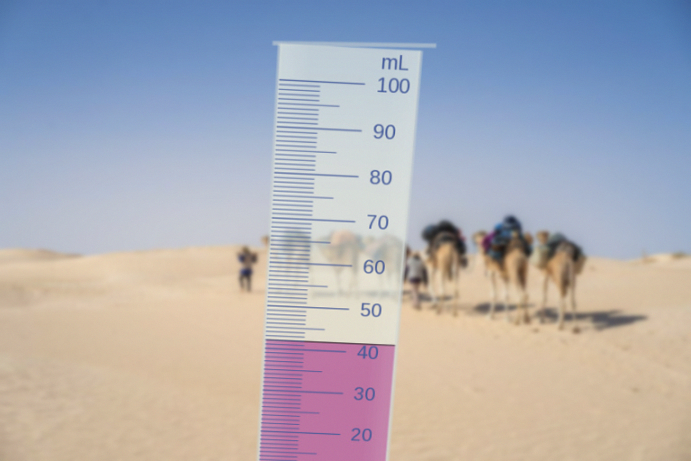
42 mL
